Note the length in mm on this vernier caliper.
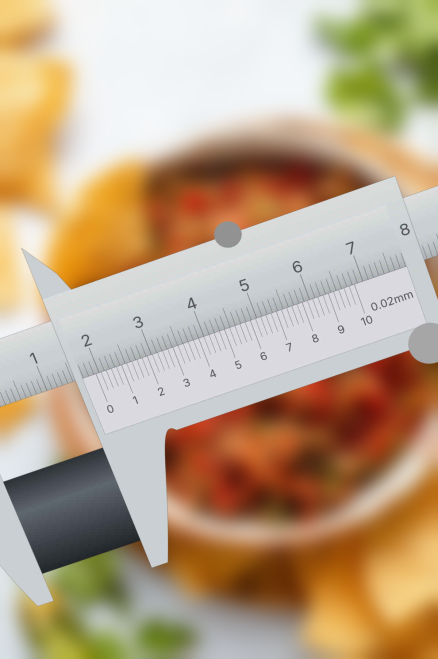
19.4 mm
